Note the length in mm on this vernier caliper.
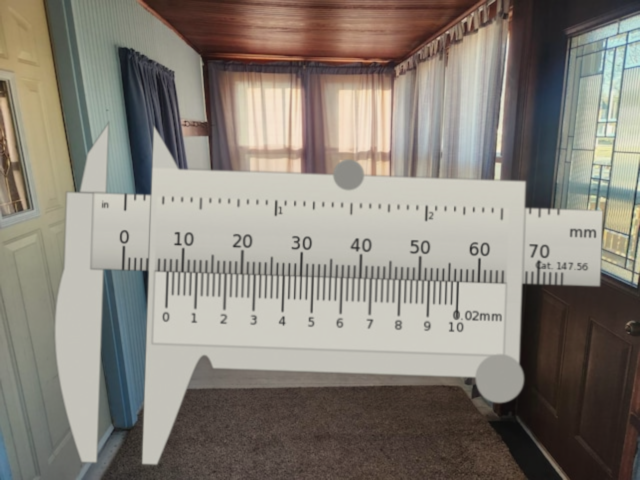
7.5 mm
